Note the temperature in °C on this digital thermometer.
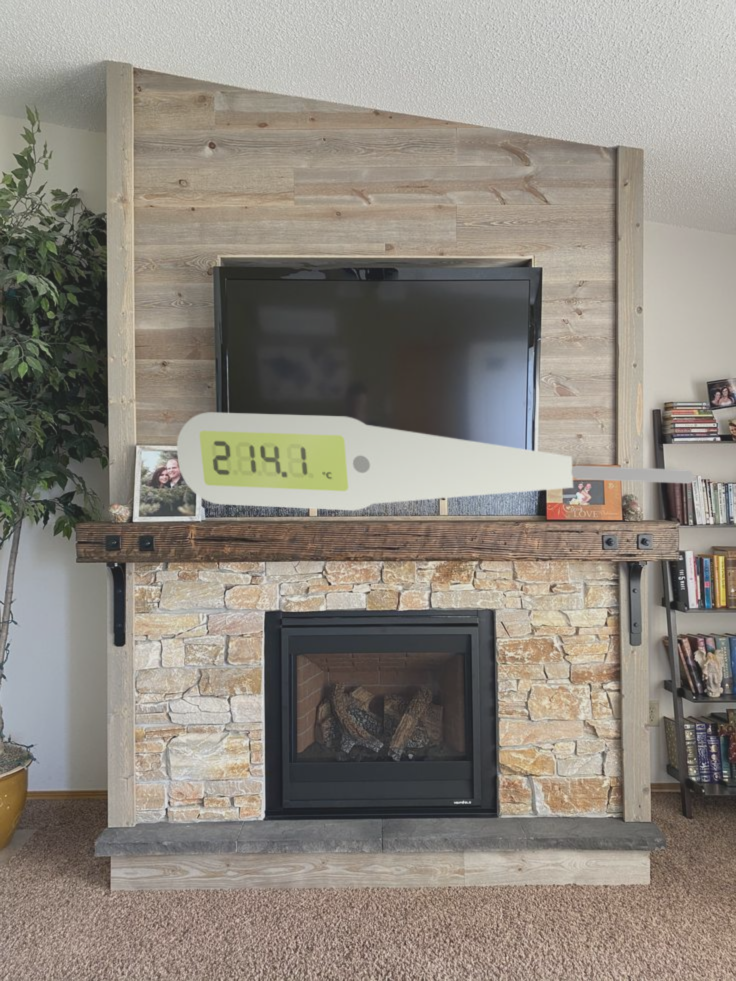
214.1 °C
